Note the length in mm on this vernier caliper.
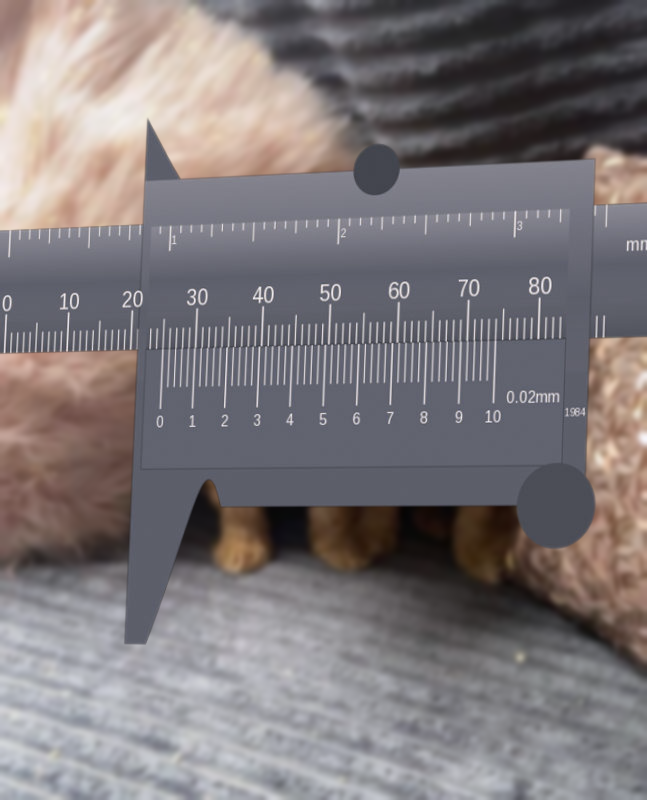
25.0 mm
